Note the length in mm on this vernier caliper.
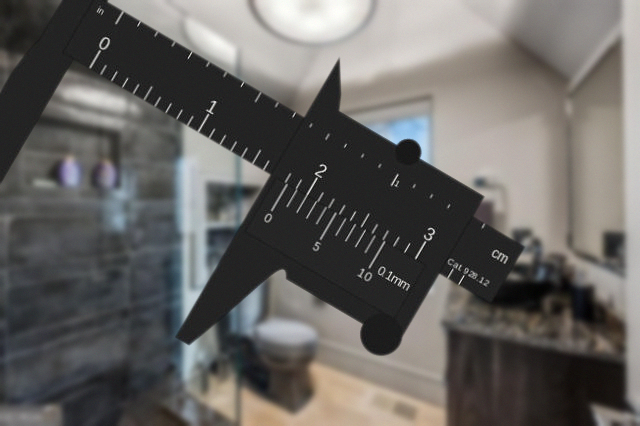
18.2 mm
